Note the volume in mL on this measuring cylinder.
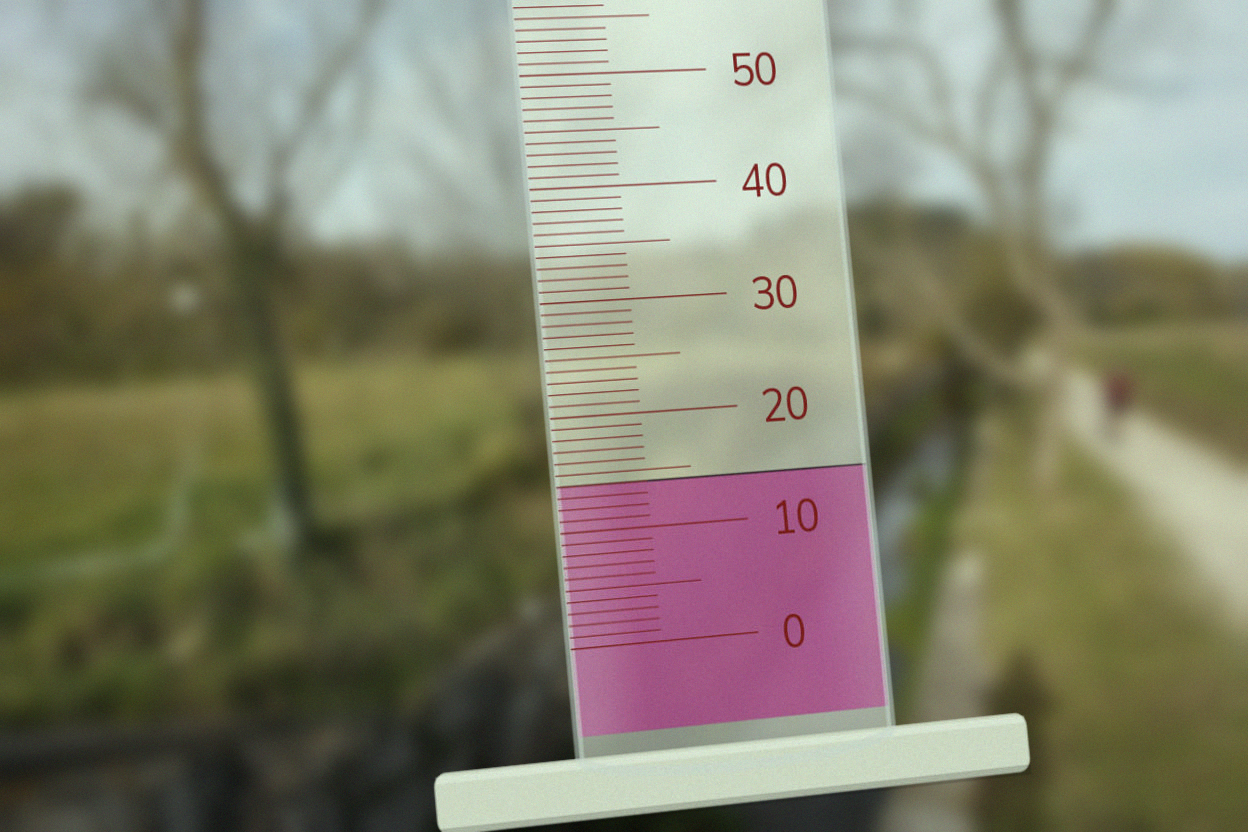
14 mL
